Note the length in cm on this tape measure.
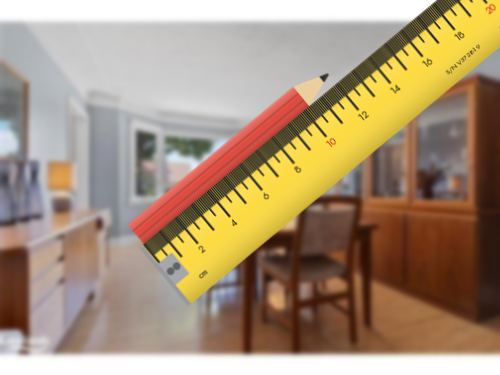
12 cm
